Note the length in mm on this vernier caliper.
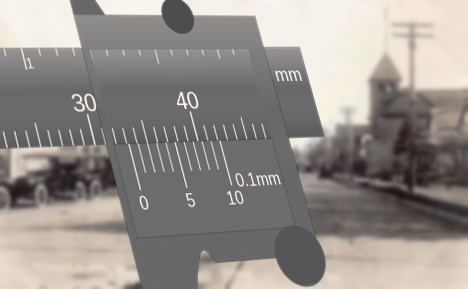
33.2 mm
